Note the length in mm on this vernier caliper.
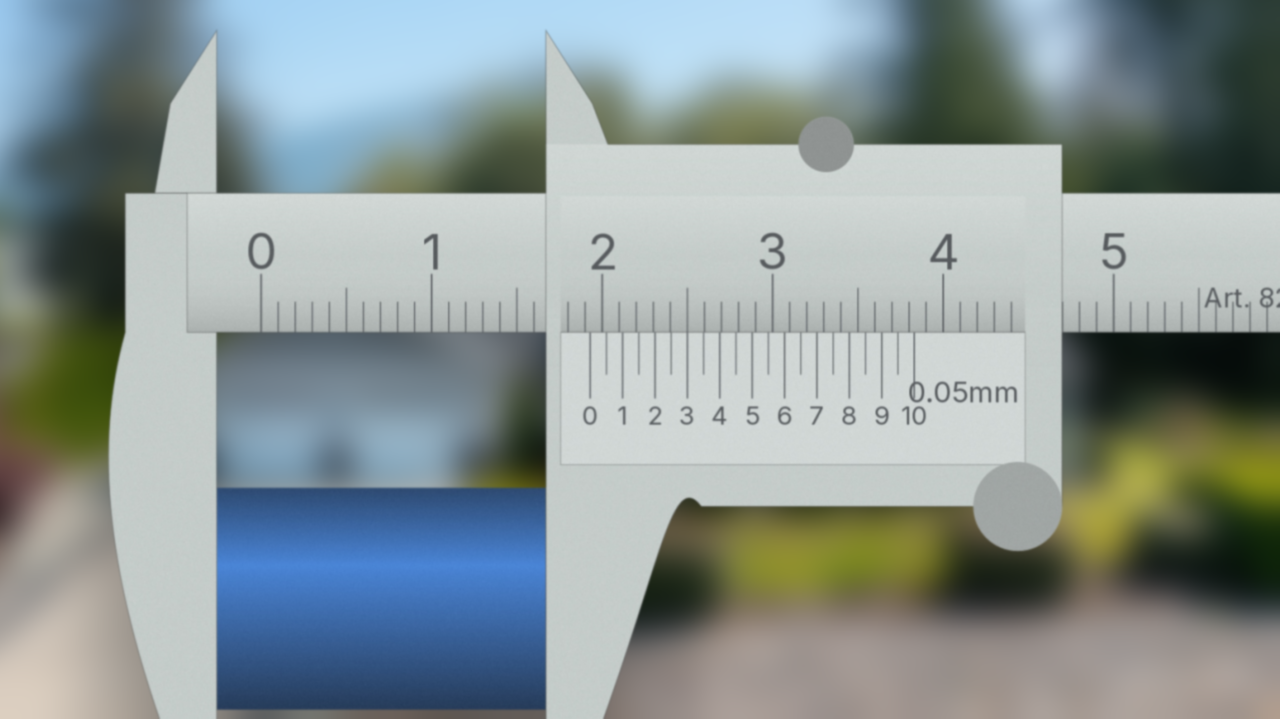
19.3 mm
